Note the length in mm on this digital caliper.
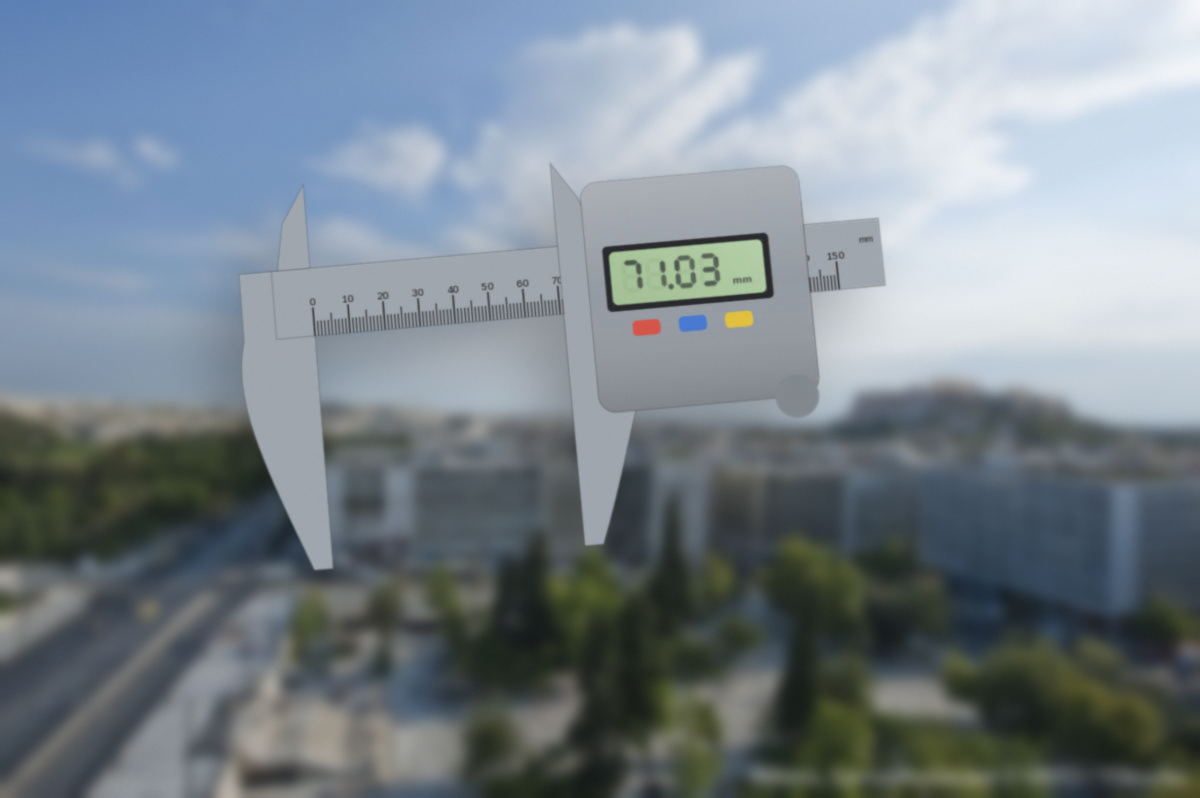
71.03 mm
